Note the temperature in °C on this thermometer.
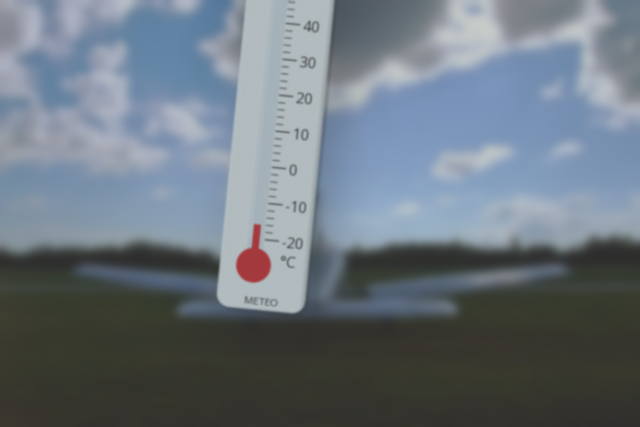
-16 °C
